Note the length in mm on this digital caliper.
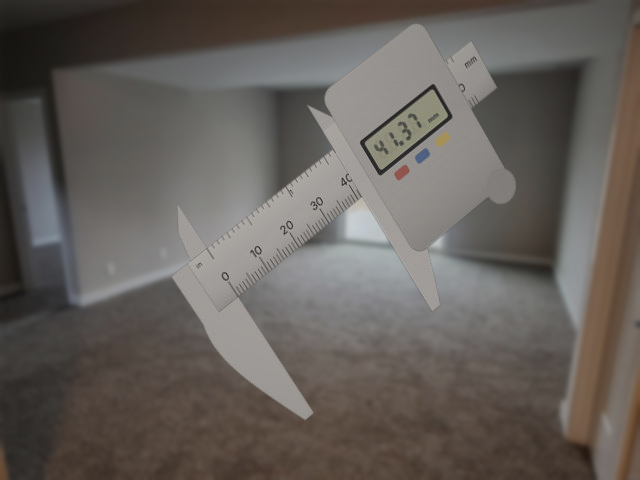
41.37 mm
